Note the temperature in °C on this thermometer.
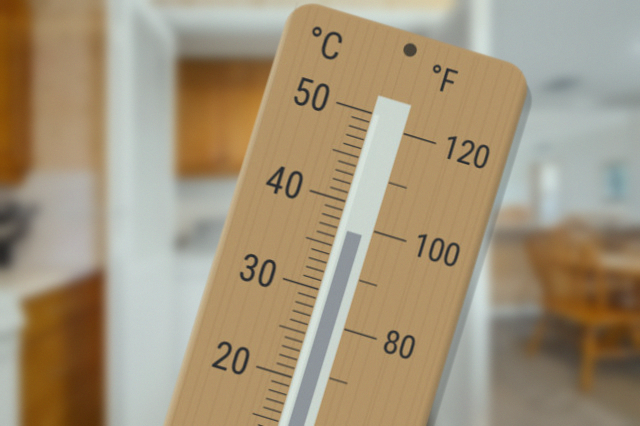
37 °C
